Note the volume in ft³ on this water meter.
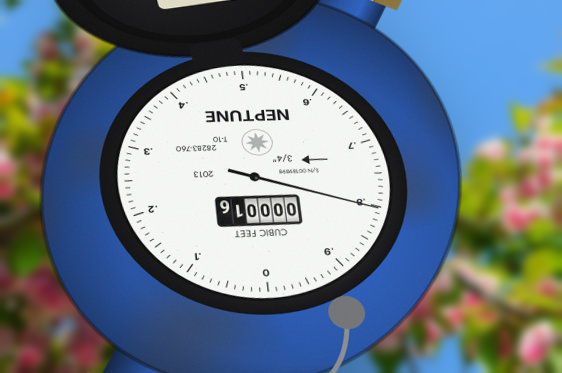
15.80 ft³
